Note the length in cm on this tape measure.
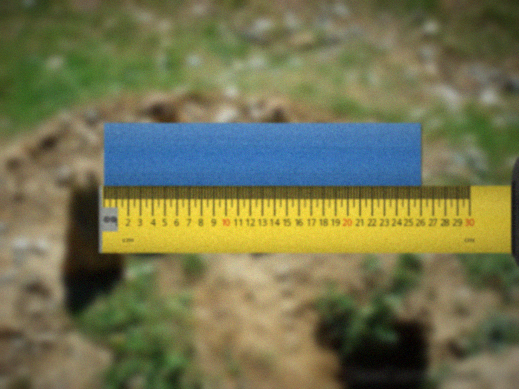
26 cm
